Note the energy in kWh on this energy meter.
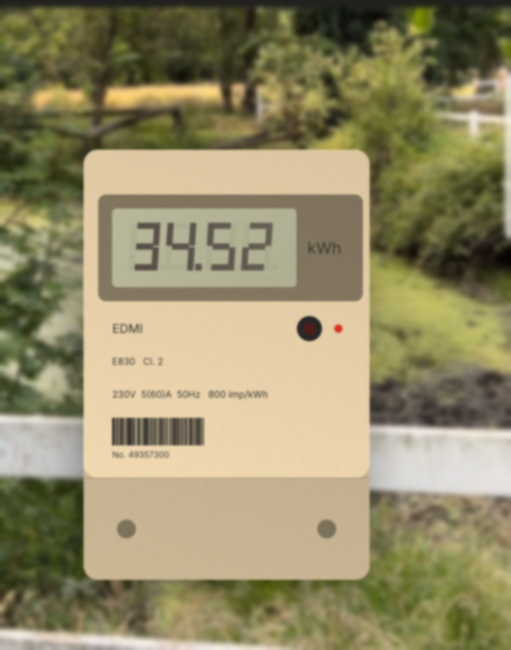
34.52 kWh
